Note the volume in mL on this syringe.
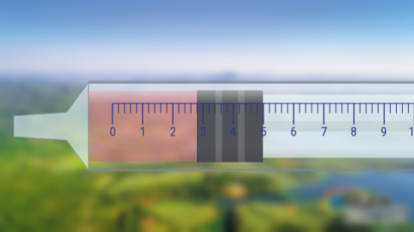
2.8 mL
